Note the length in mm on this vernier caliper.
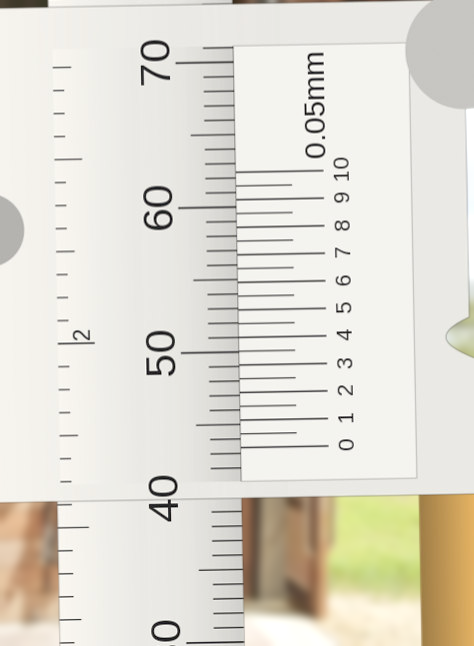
43.4 mm
